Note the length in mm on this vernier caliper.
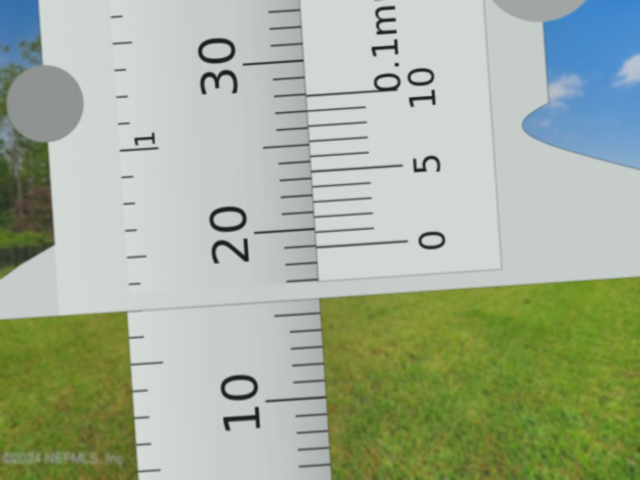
18.9 mm
